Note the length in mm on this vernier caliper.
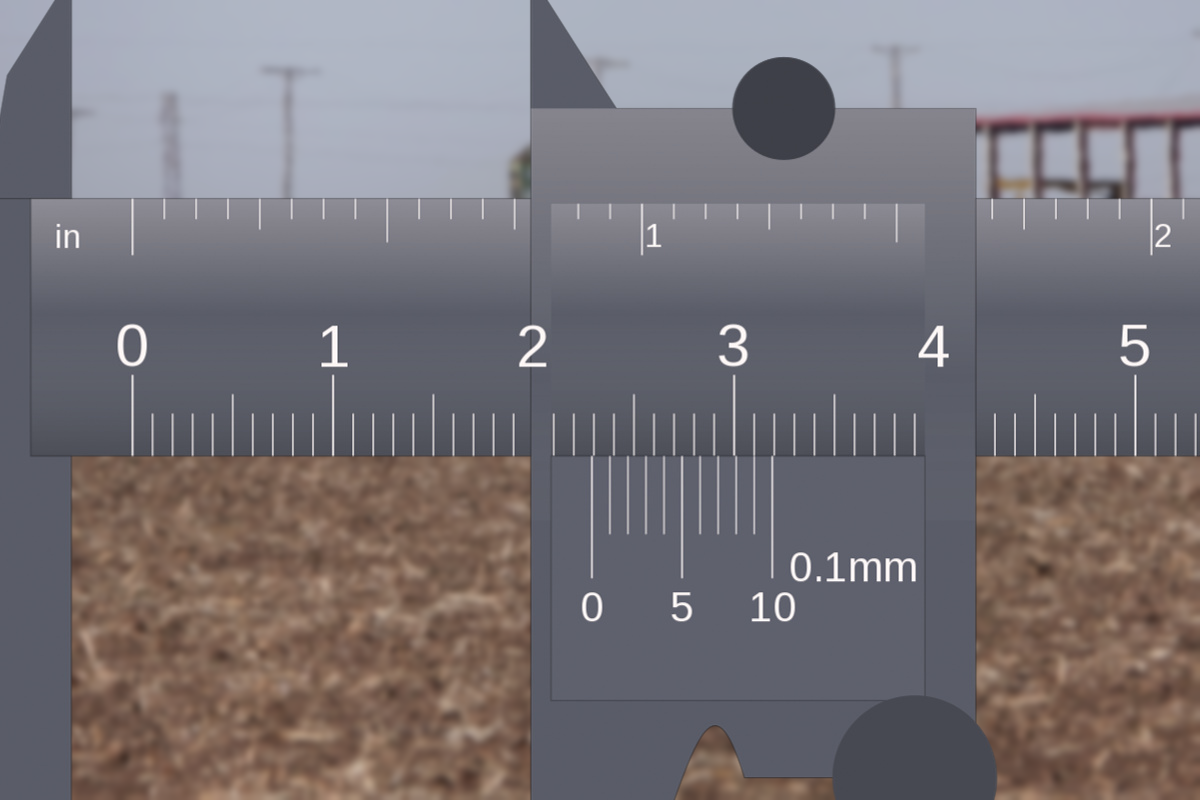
22.9 mm
